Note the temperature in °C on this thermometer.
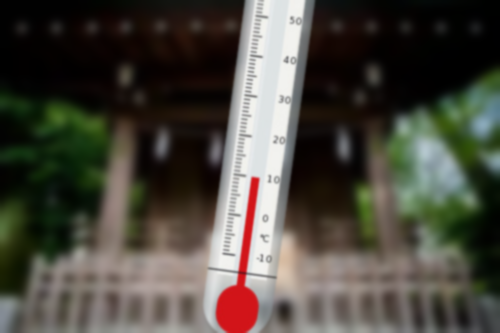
10 °C
